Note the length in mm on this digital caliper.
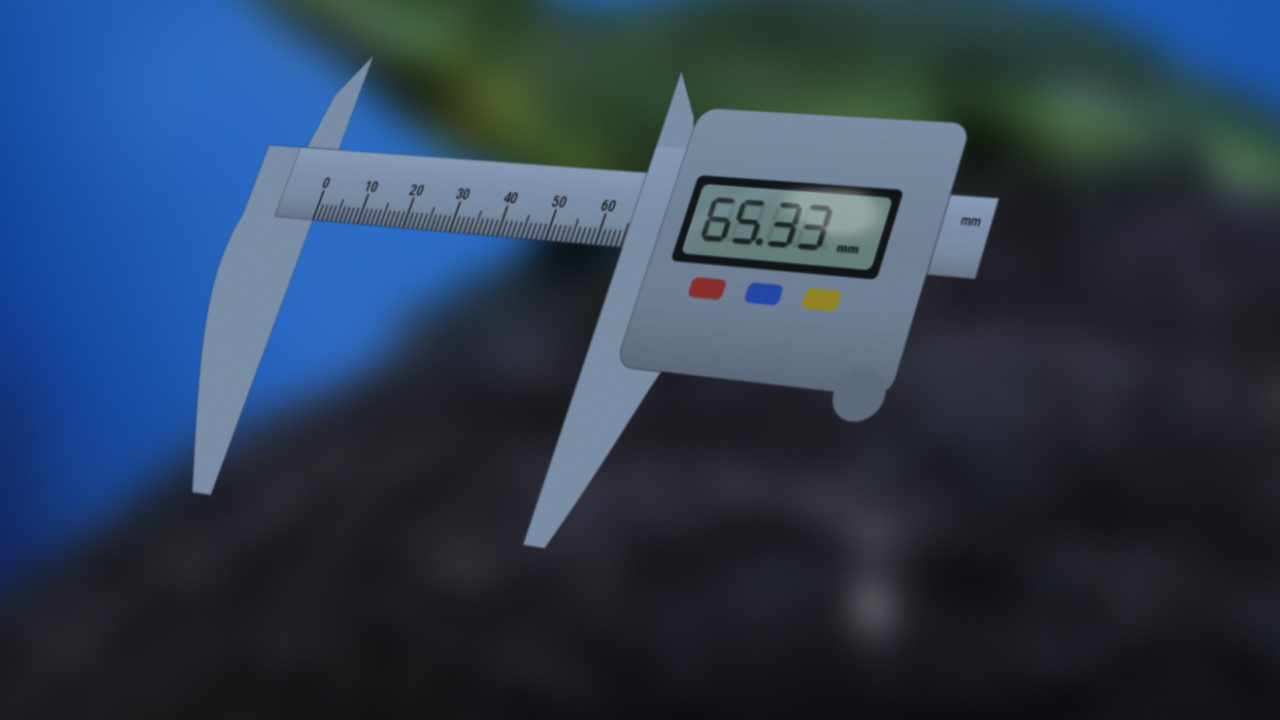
65.33 mm
